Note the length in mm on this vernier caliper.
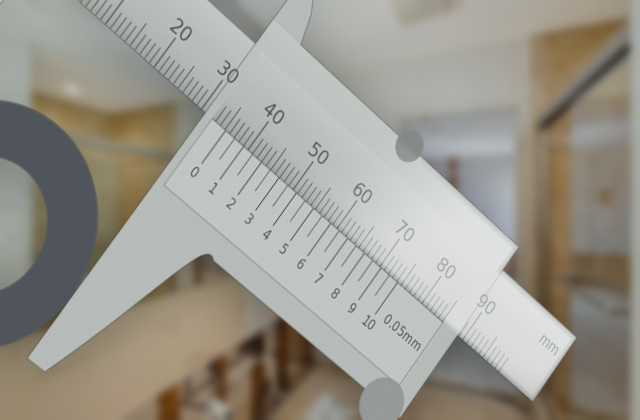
35.2 mm
